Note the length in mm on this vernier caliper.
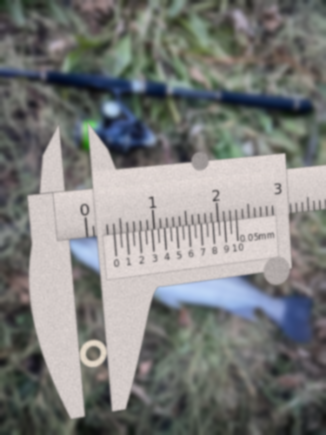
4.0 mm
